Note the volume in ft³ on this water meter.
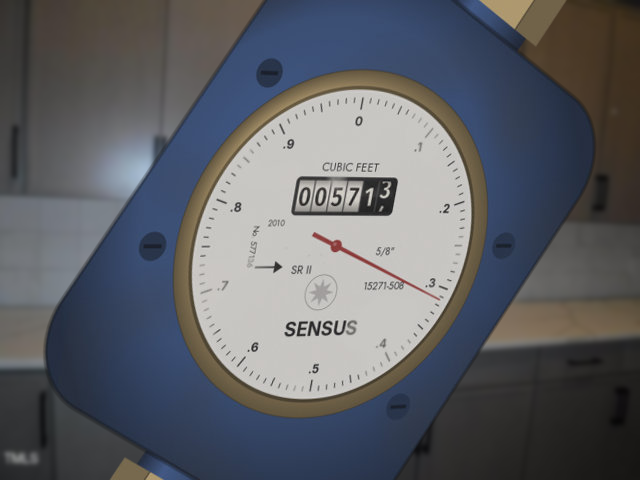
5713.31 ft³
